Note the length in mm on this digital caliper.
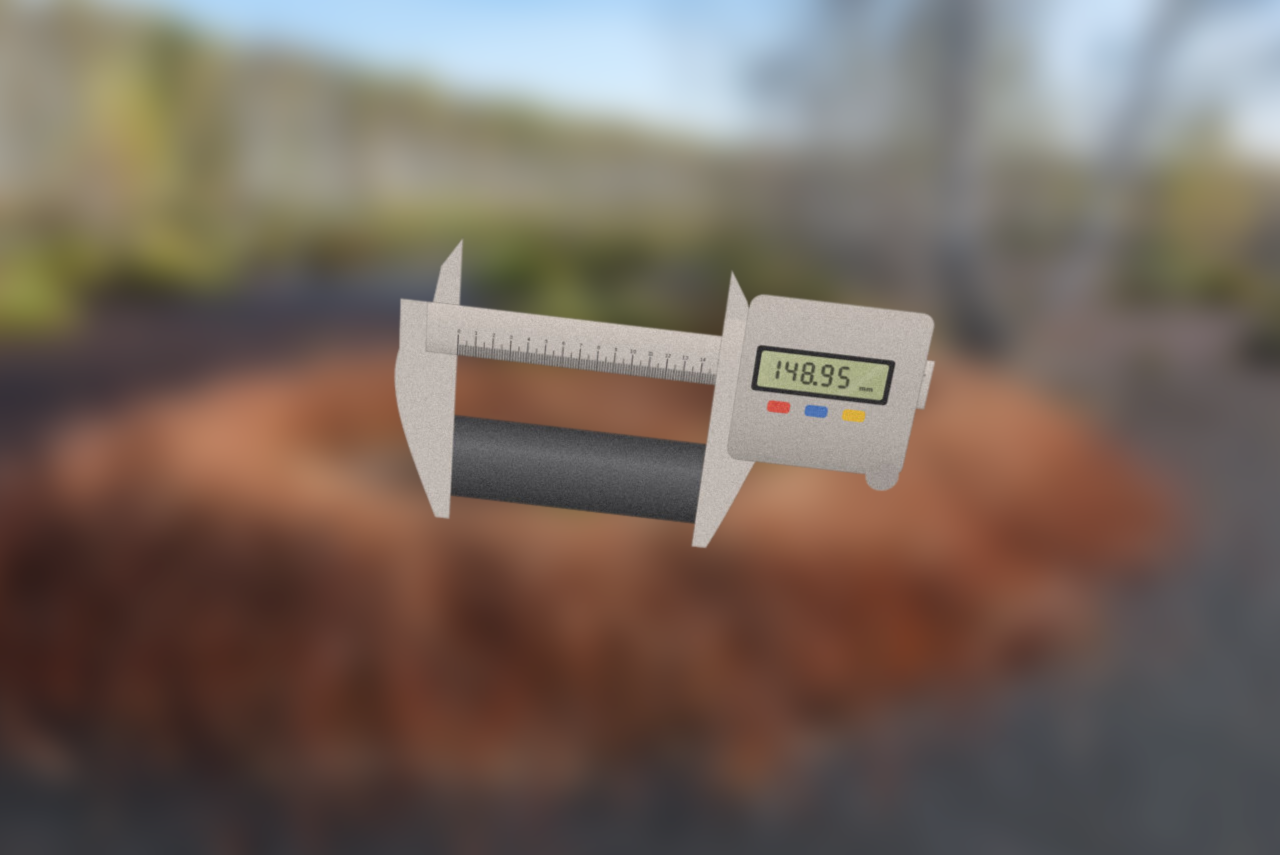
148.95 mm
